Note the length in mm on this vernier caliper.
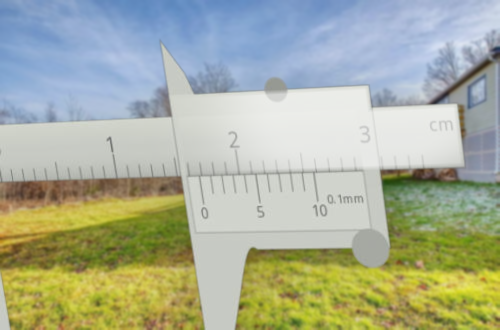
16.8 mm
